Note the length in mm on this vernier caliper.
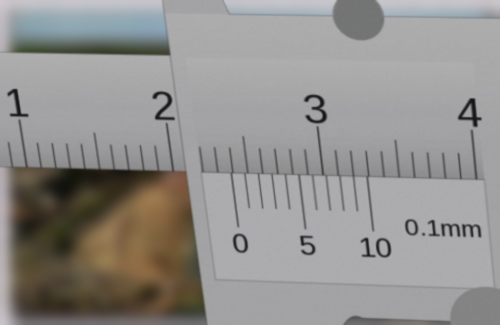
23.9 mm
